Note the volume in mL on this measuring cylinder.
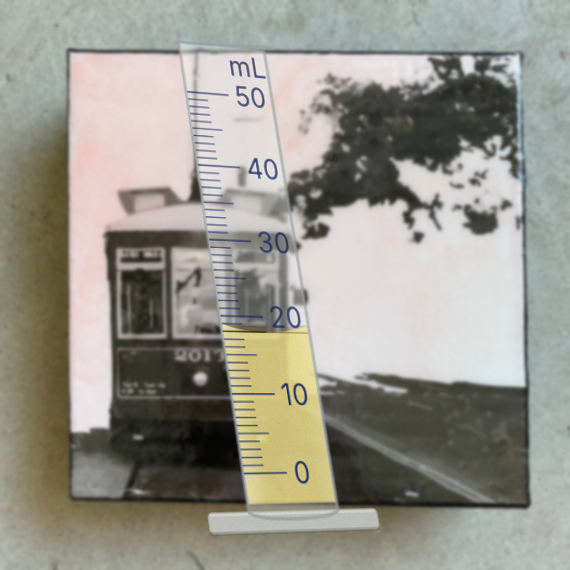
18 mL
